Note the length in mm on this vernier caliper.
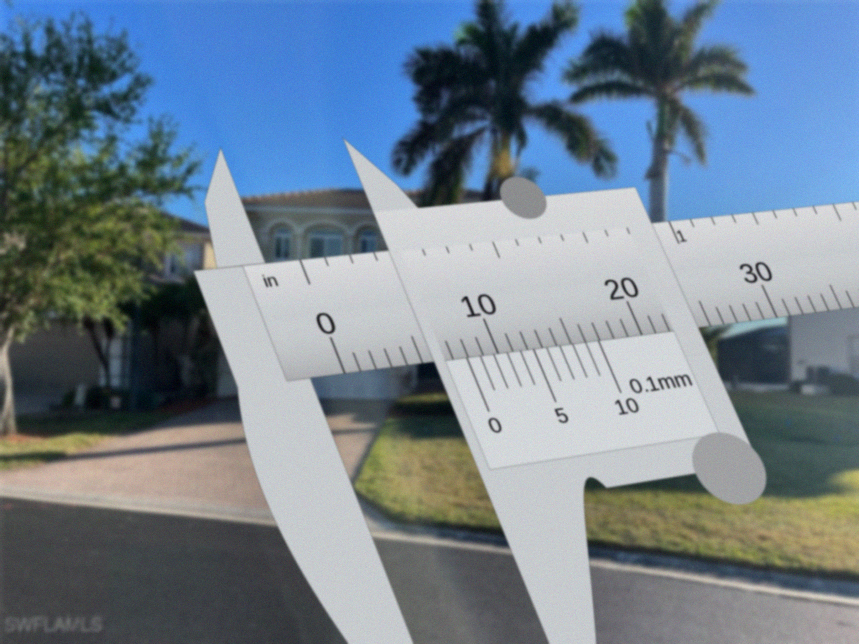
7.9 mm
